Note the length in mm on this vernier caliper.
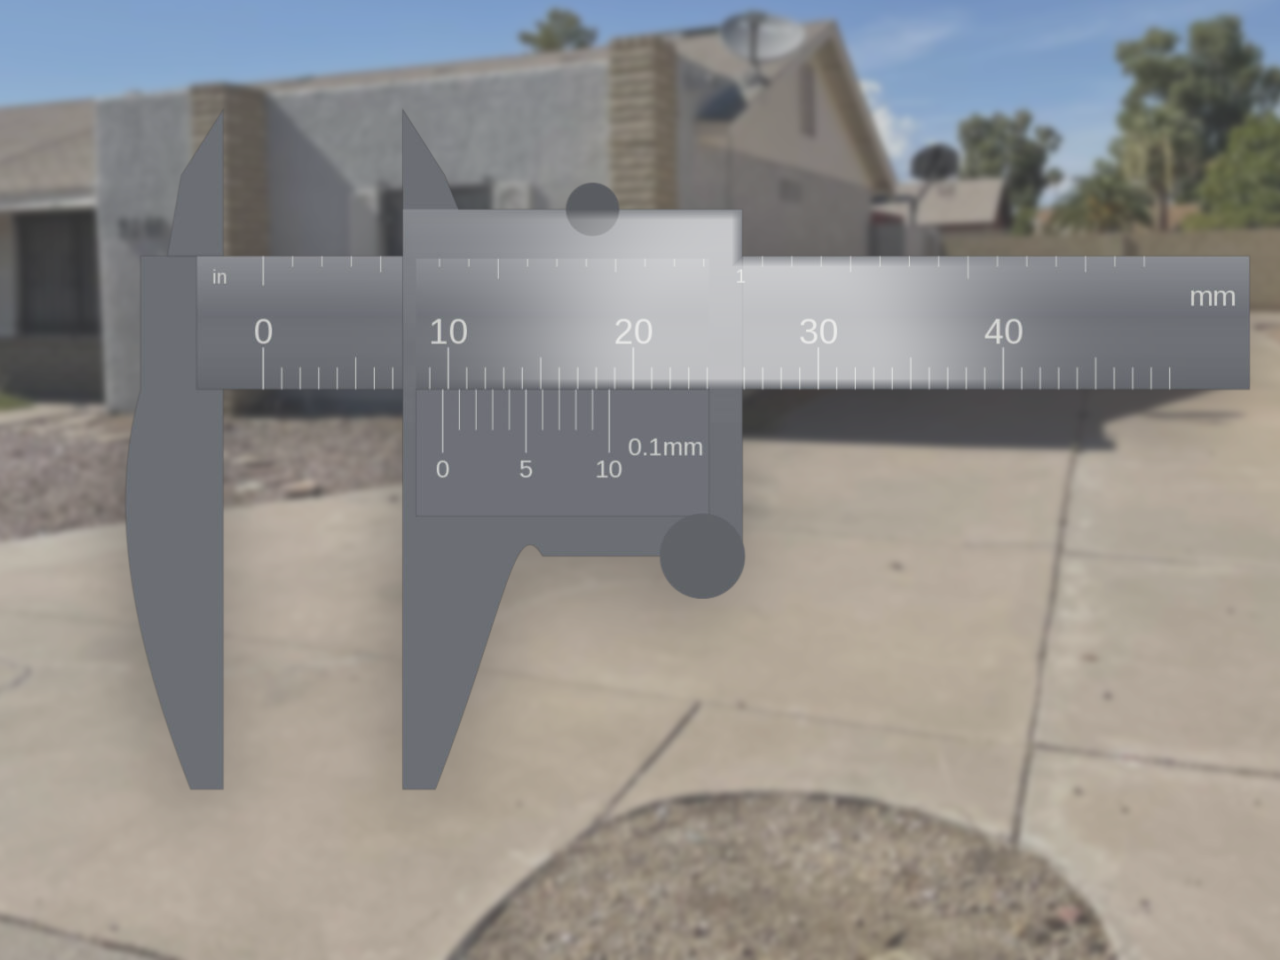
9.7 mm
